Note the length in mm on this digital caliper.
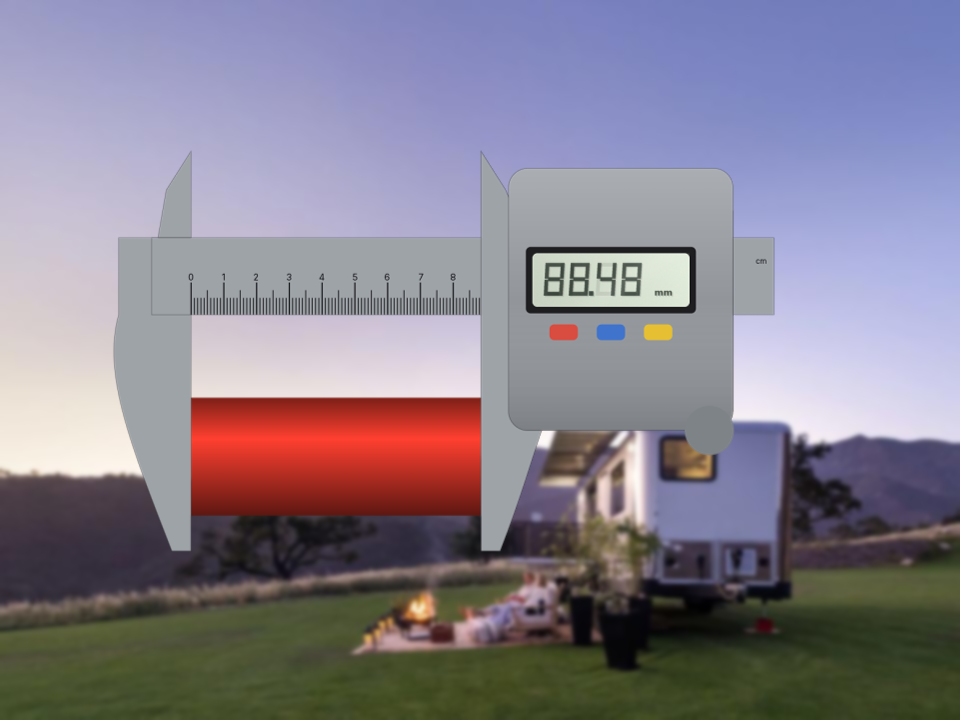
88.48 mm
